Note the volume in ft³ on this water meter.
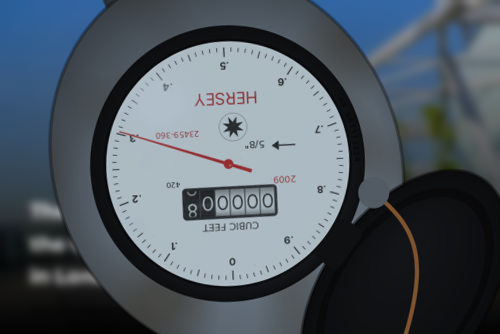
8.30 ft³
